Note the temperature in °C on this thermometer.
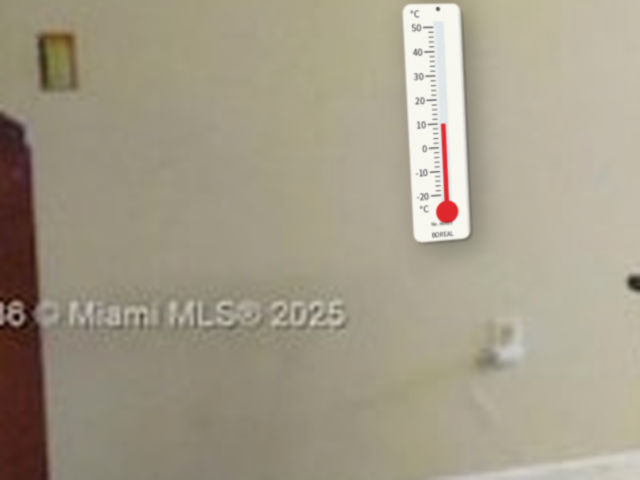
10 °C
